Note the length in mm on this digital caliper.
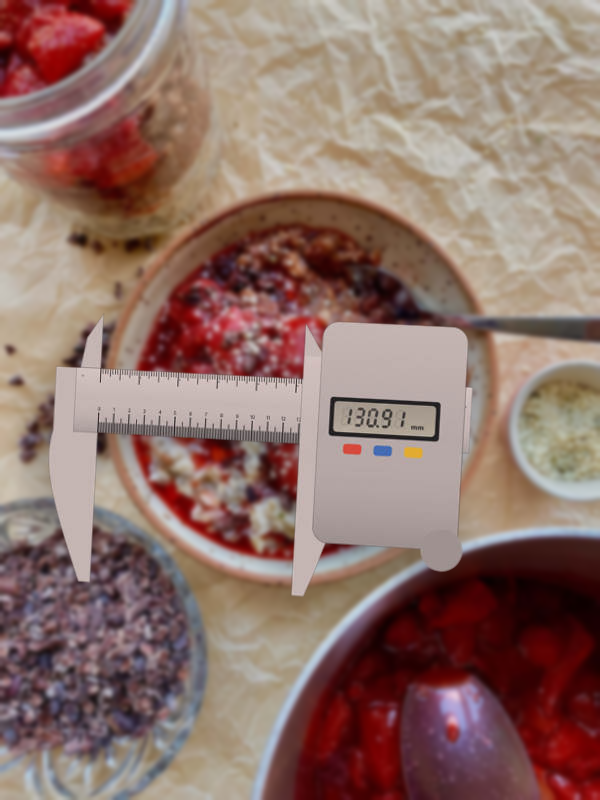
130.91 mm
